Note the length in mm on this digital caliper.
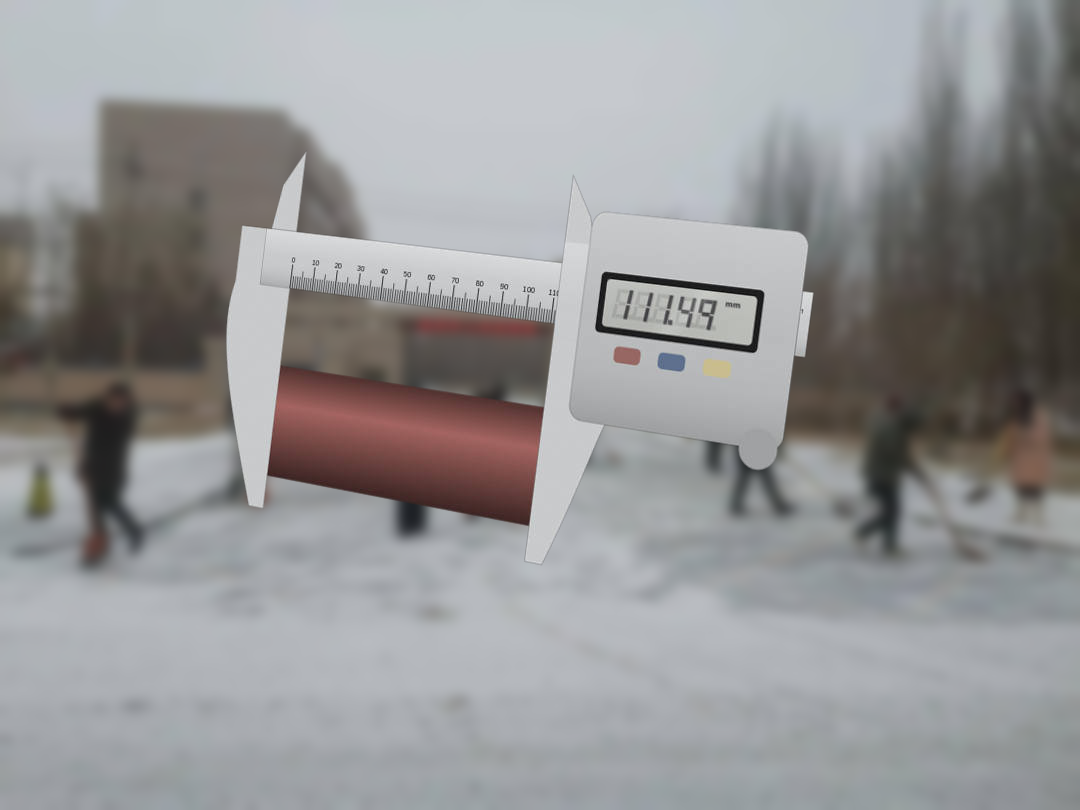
111.49 mm
